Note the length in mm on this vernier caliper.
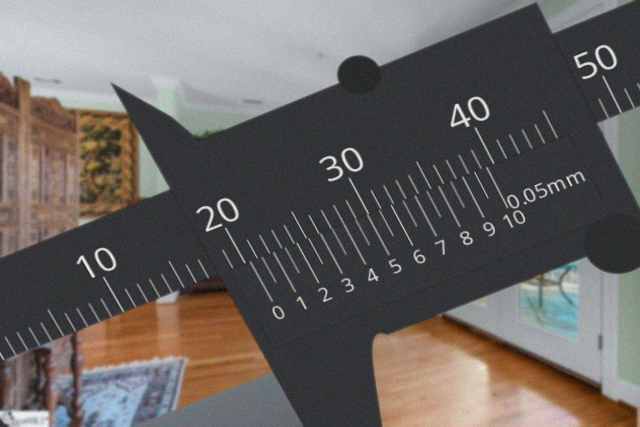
20.4 mm
